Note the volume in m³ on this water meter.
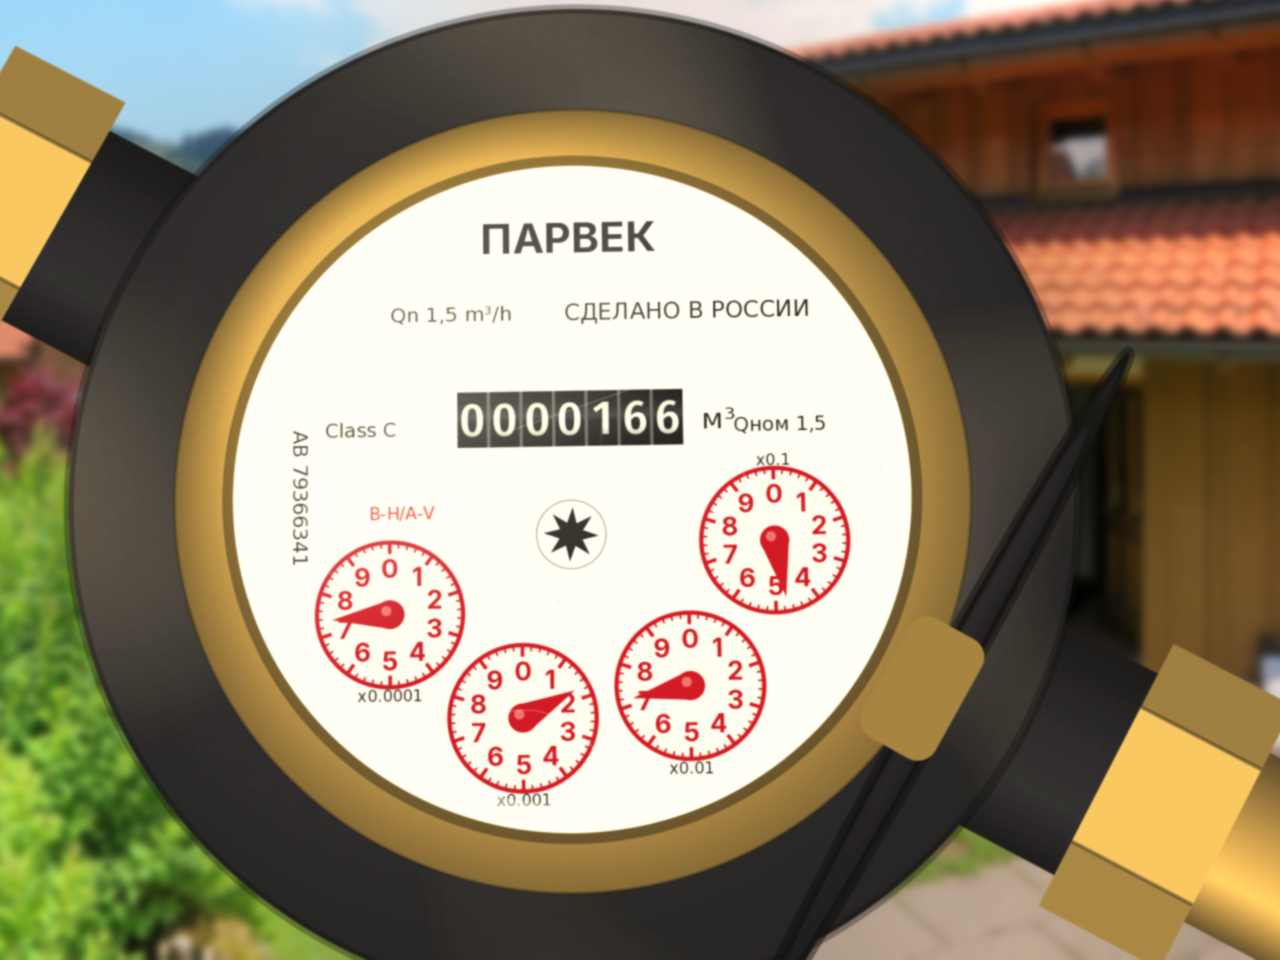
166.4717 m³
